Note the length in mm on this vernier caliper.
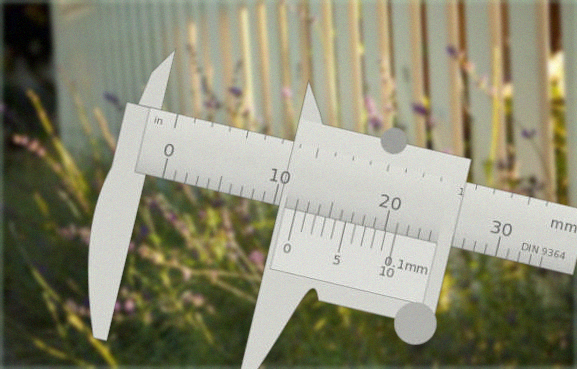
12.0 mm
